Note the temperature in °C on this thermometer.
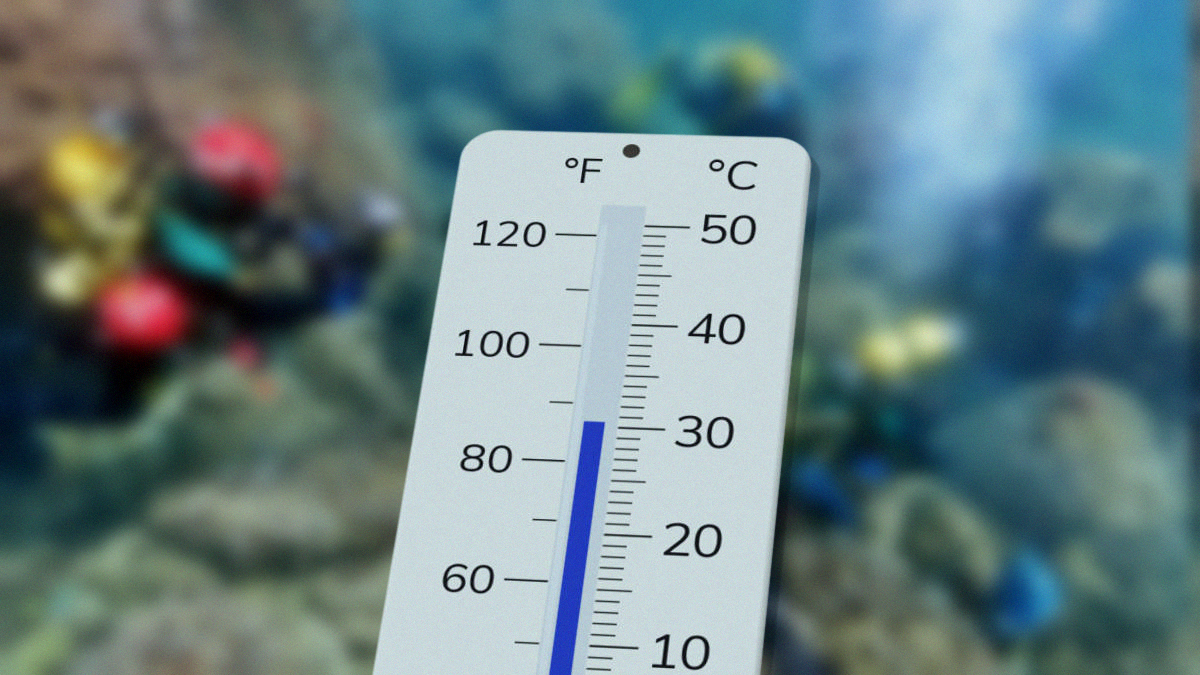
30.5 °C
